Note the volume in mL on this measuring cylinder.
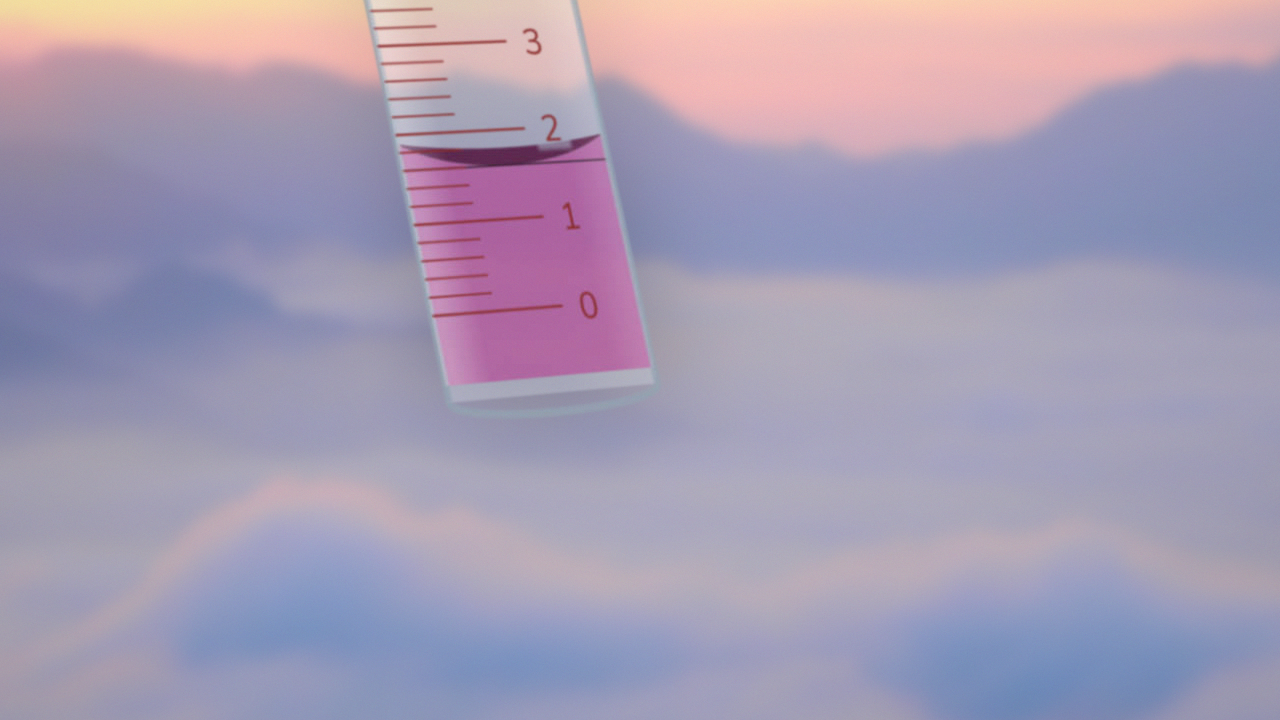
1.6 mL
